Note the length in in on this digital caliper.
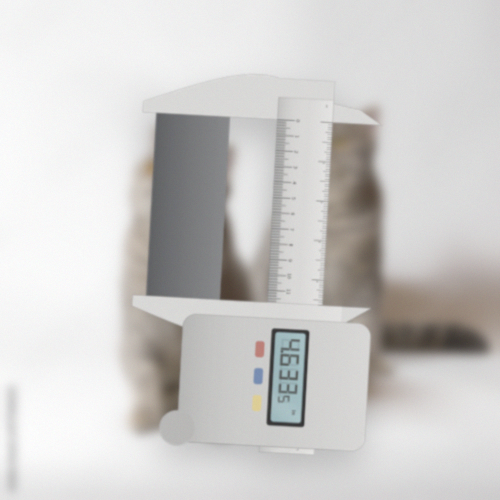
4.6335 in
